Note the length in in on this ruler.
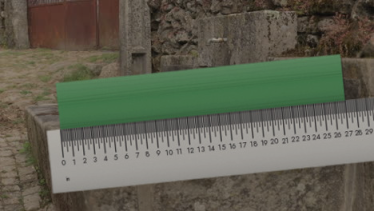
27 in
